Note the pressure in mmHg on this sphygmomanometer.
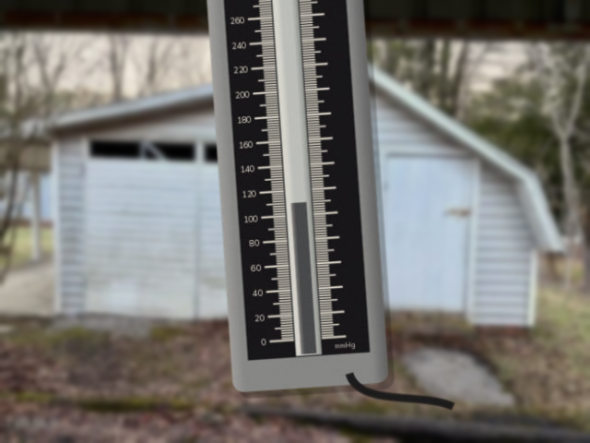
110 mmHg
